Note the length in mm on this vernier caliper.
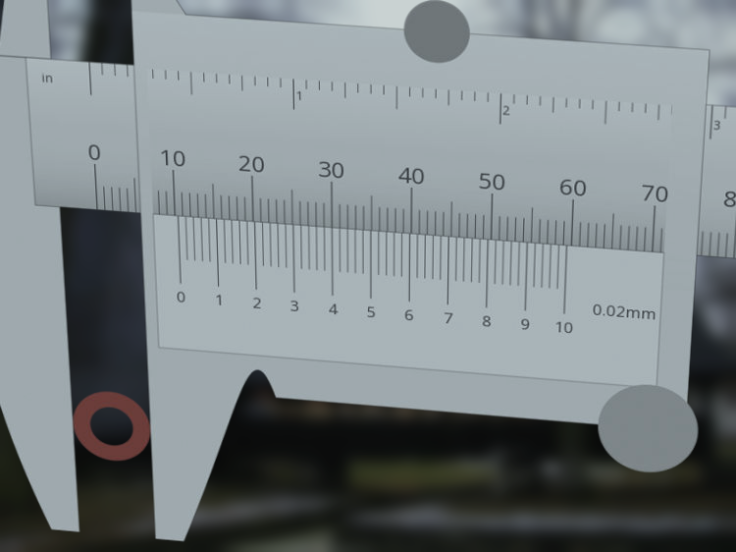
10.4 mm
